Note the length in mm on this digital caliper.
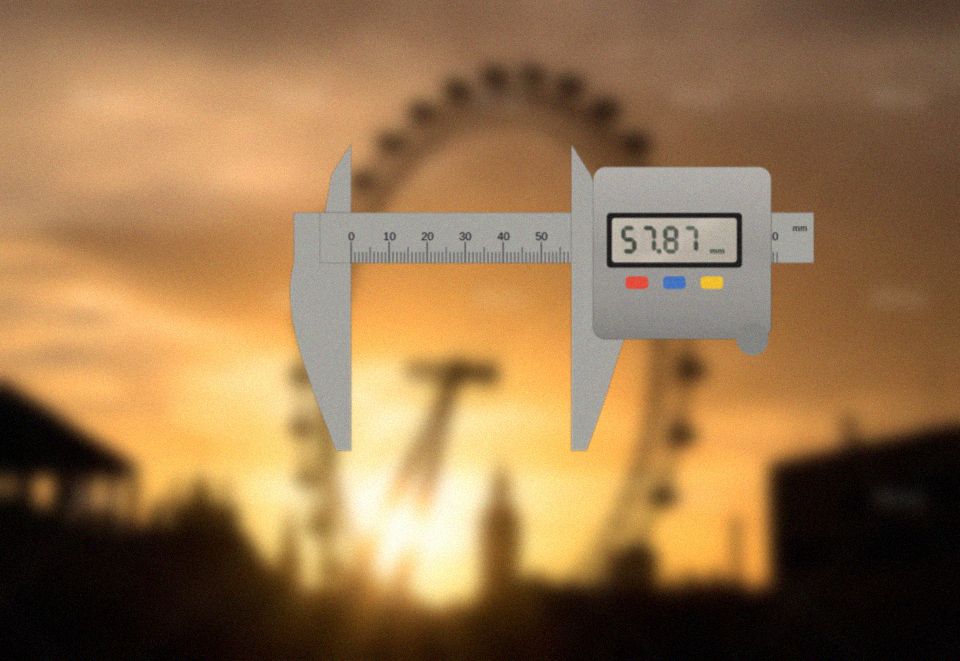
57.87 mm
